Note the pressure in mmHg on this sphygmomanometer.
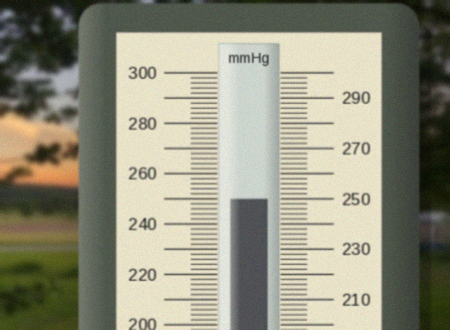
250 mmHg
